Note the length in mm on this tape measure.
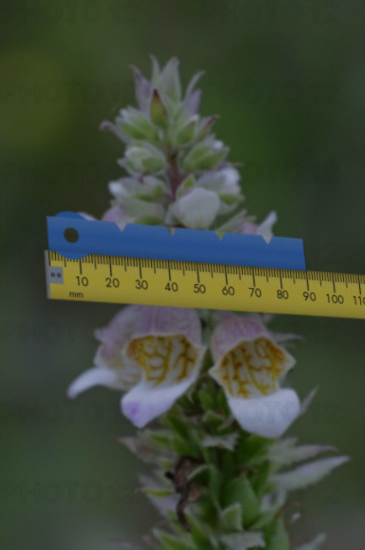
90 mm
